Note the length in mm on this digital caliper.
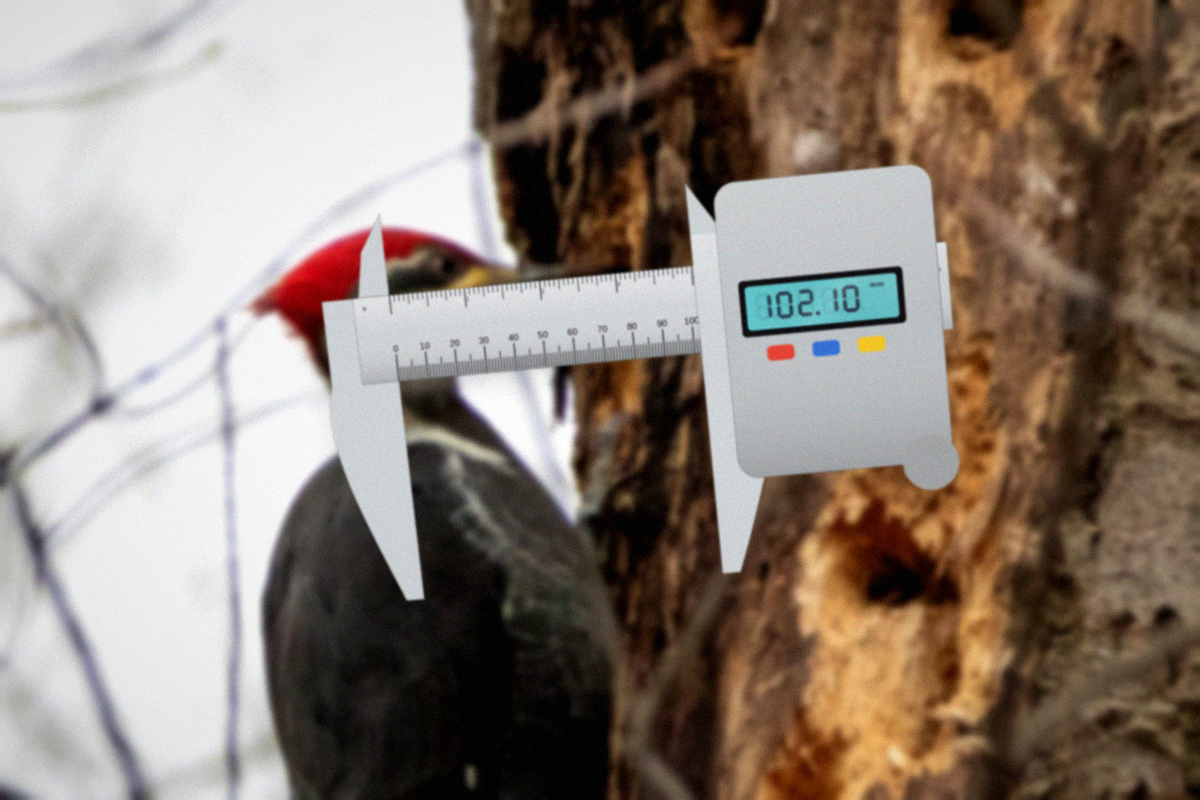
102.10 mm
